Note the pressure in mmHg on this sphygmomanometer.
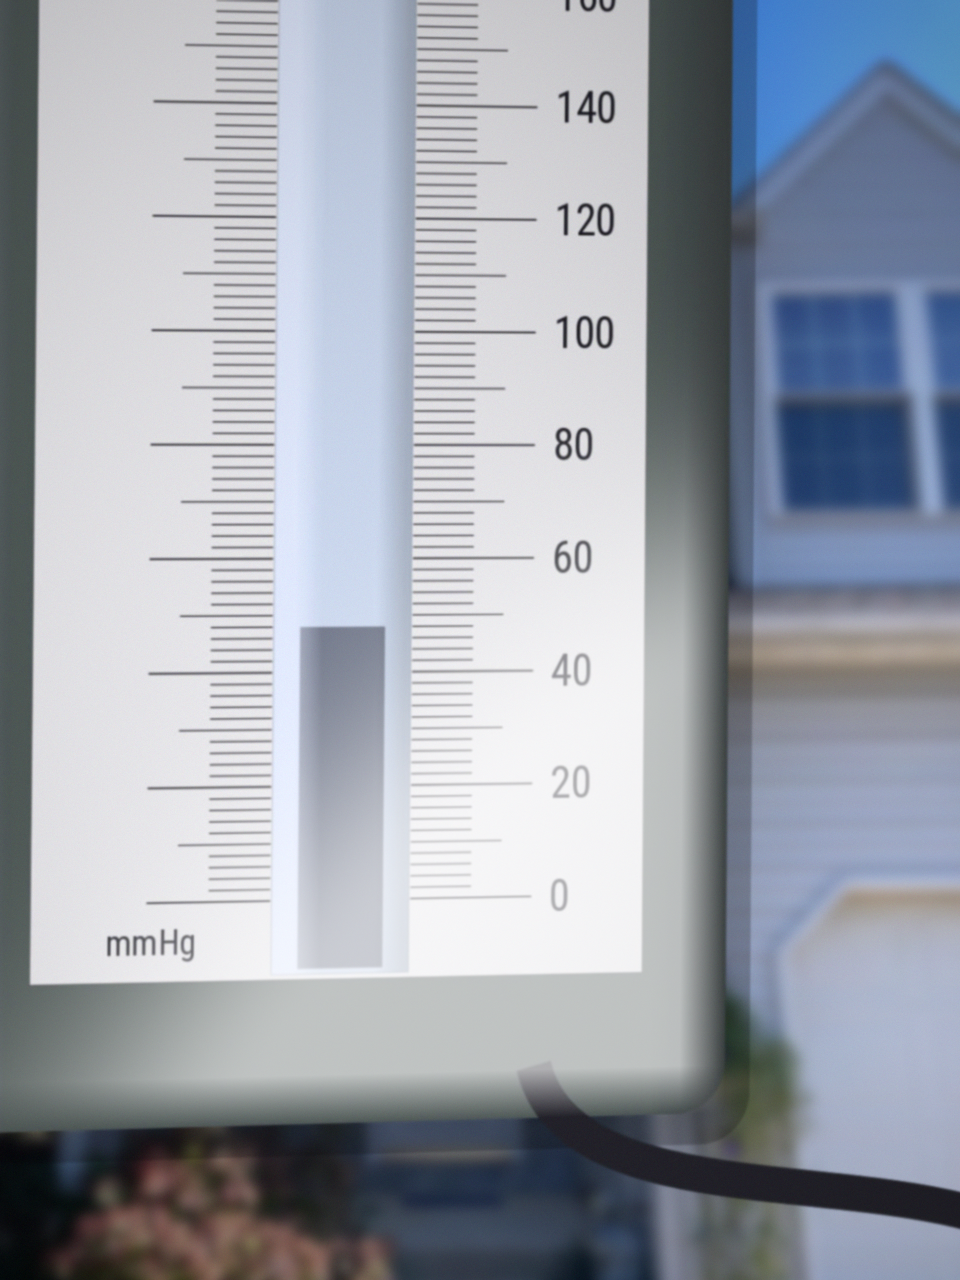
48 mmHg
